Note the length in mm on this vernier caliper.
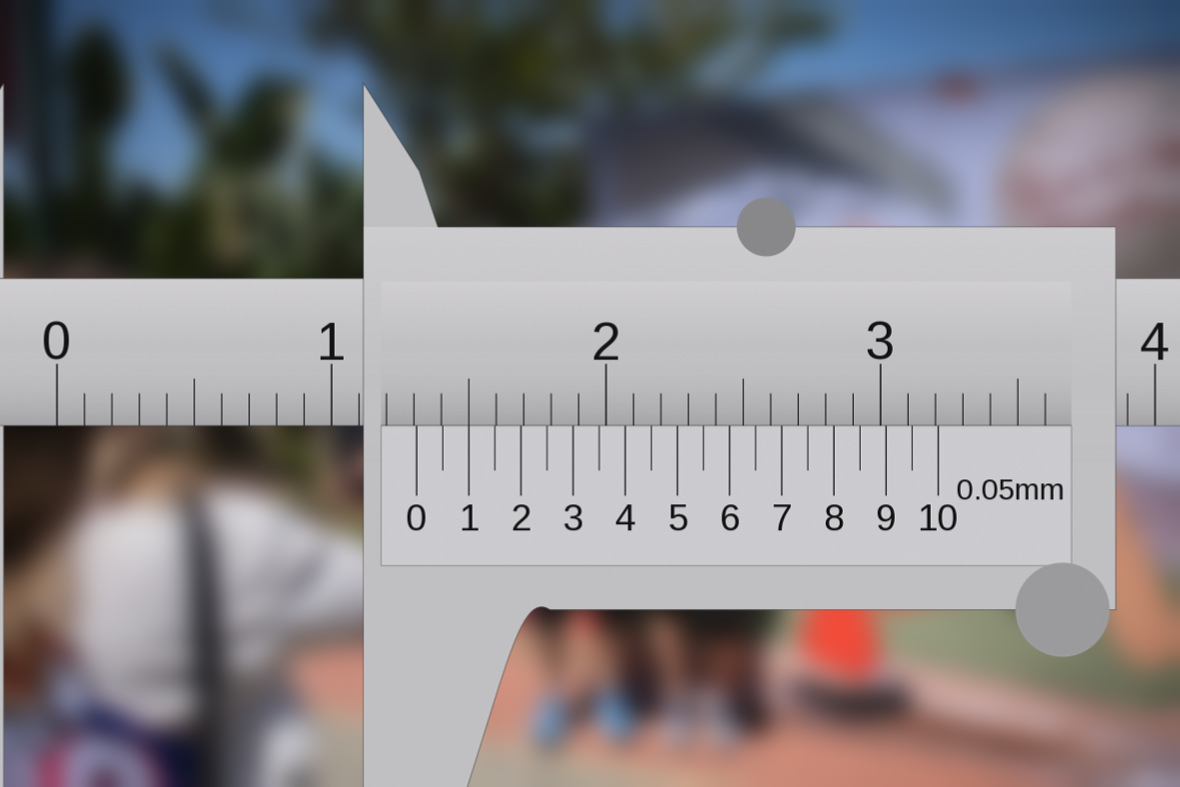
13.10 mm
